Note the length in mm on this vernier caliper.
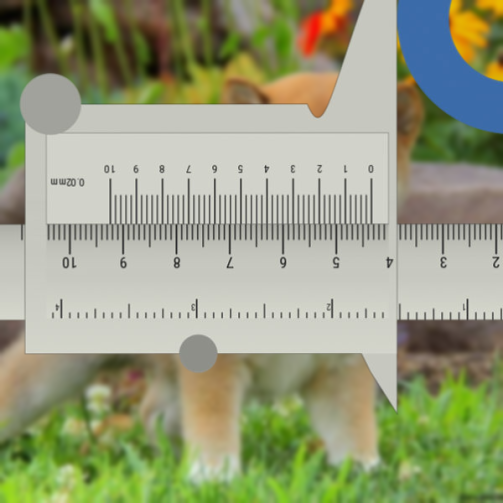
43.4 mm
